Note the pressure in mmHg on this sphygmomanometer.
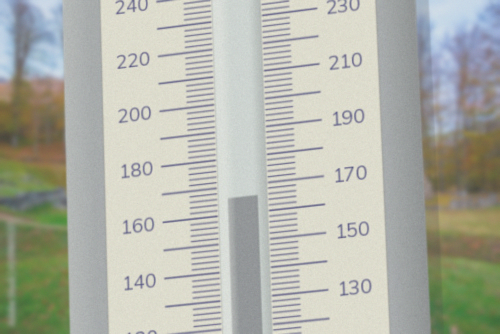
166 mmHg
